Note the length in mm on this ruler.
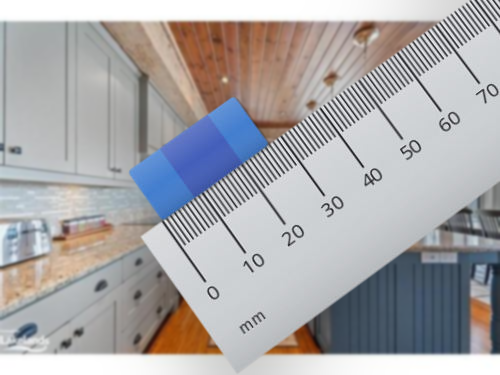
27 mm
